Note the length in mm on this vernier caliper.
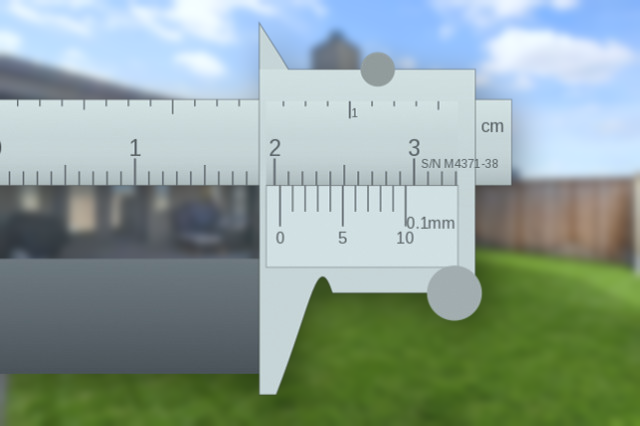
20.4 mm
